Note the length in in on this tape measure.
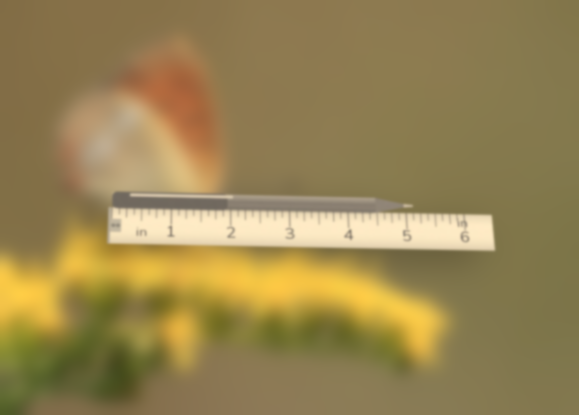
5.125 in
